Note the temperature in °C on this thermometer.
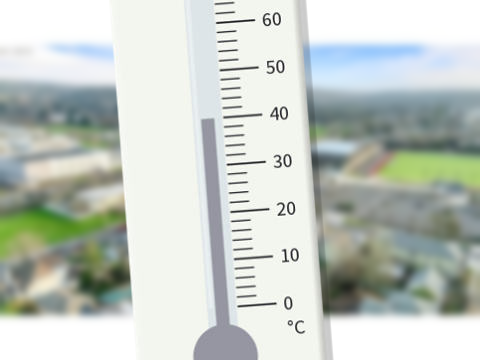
40 °C
